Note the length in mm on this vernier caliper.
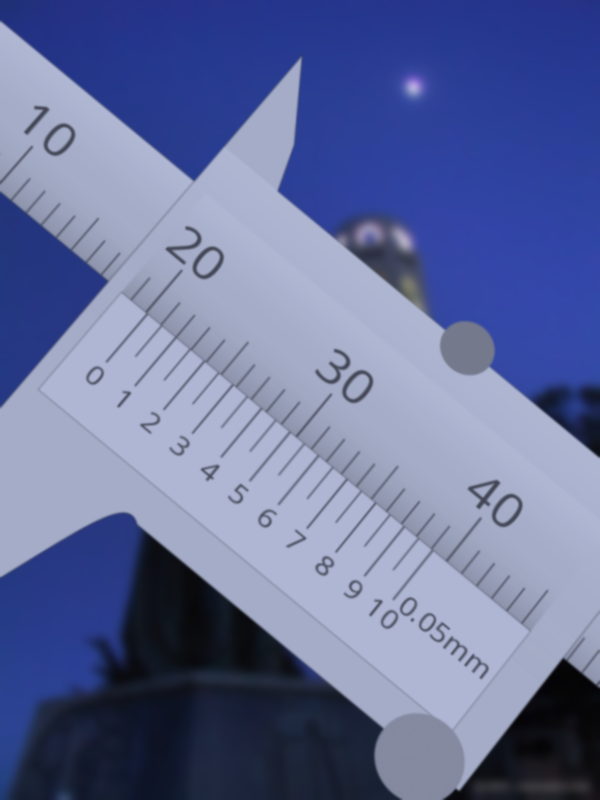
20.1 mm
